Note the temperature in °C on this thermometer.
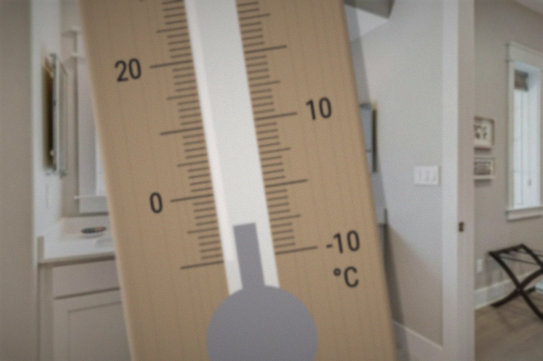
-5 °C
